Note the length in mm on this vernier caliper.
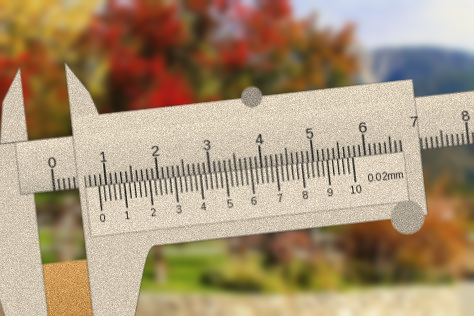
8.6 mm
